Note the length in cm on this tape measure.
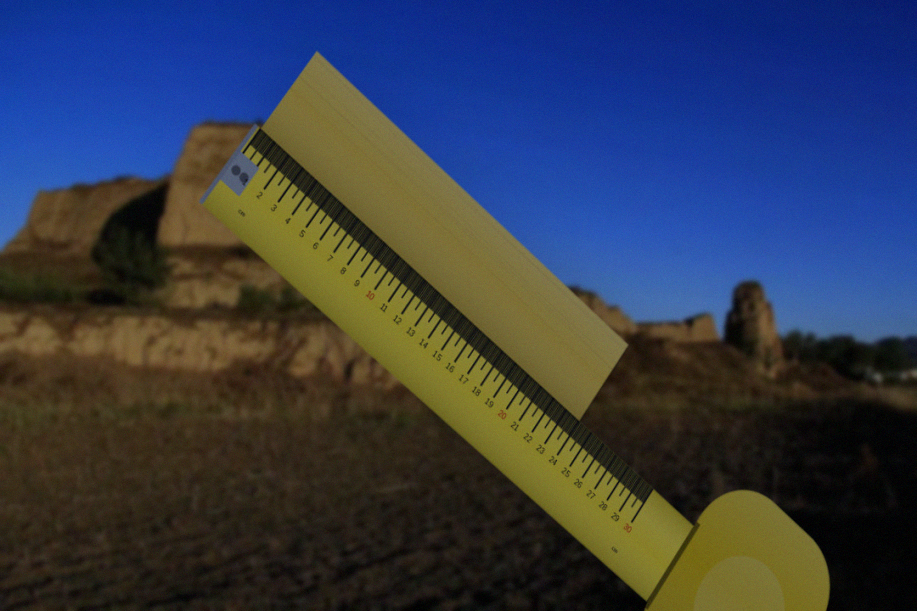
24 cm
